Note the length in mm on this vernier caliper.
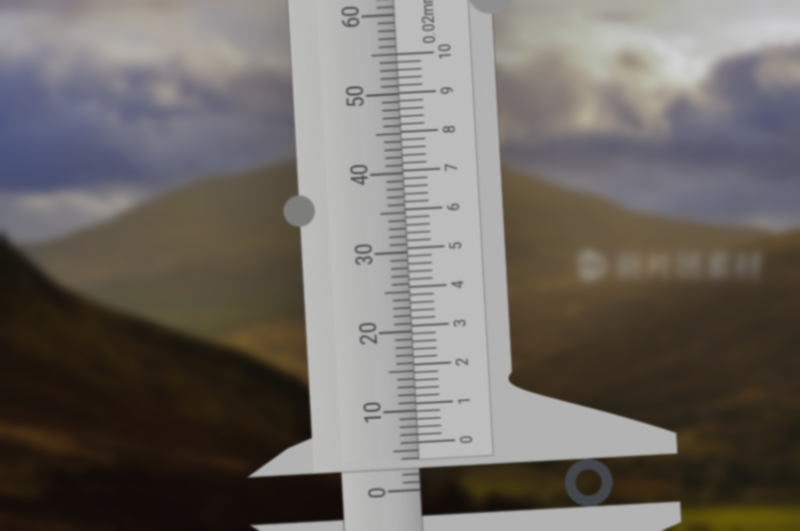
6.0 mm
